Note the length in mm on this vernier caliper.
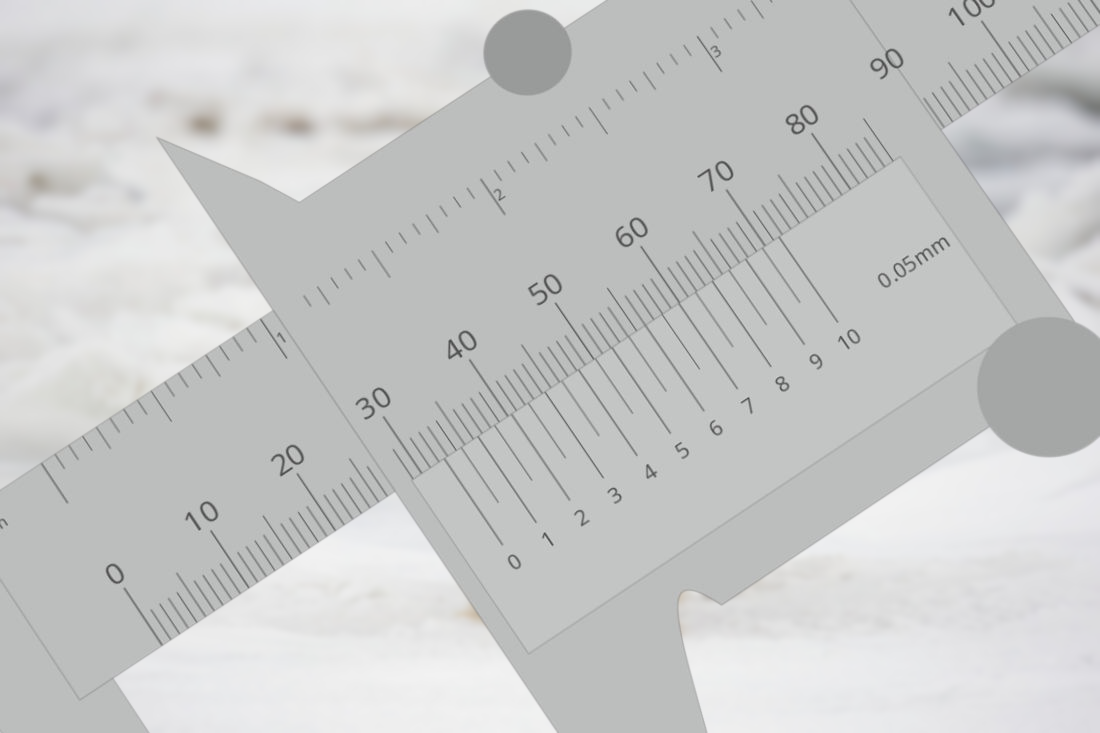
32.6 mm
